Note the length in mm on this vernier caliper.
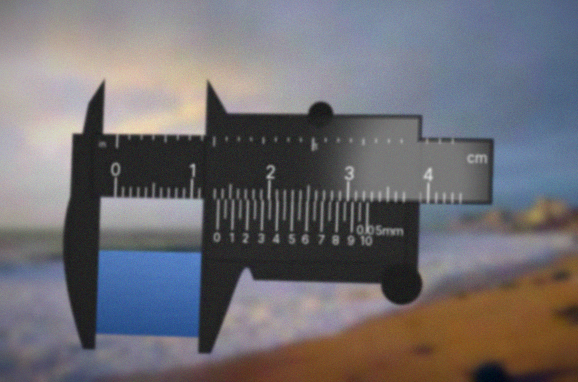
13.5 mm
